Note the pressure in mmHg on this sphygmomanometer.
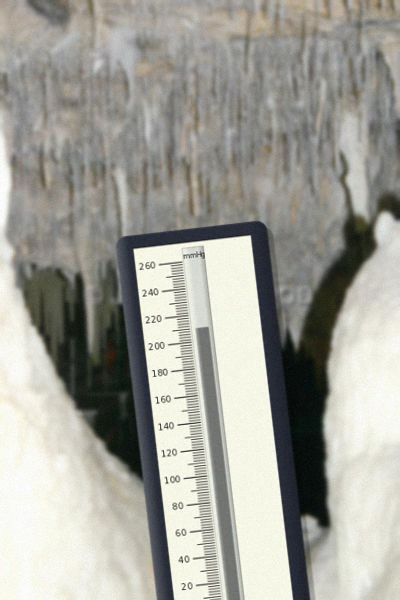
210 mmHg
